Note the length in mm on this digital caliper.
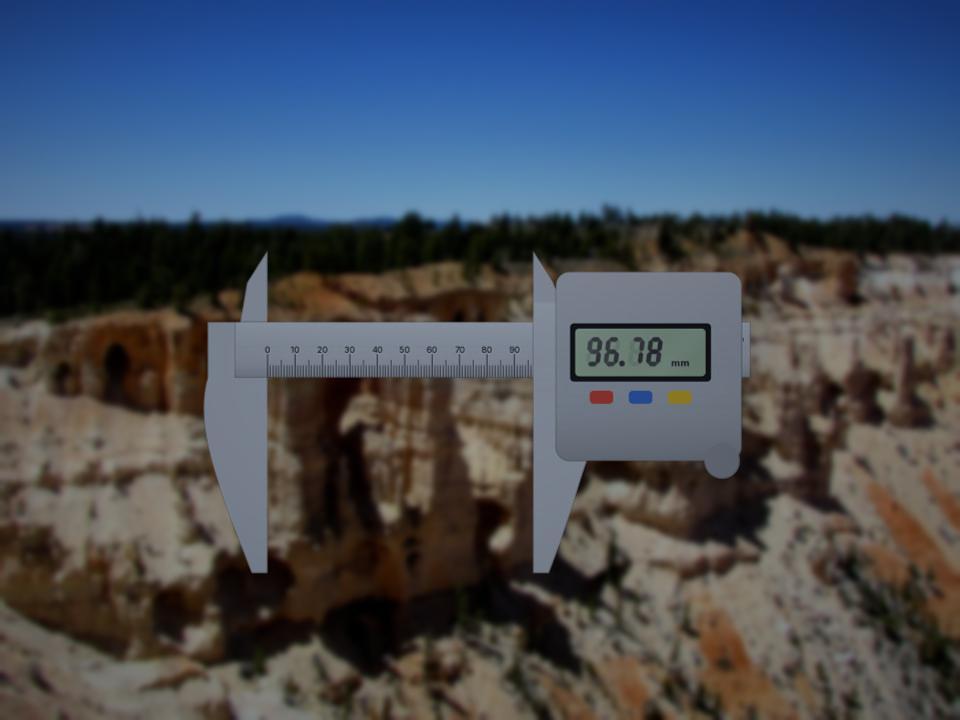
96.78 mm
